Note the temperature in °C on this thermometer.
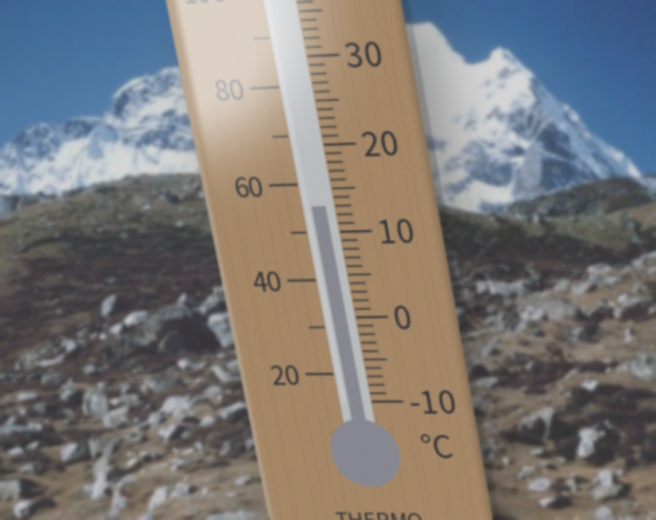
13 °C
